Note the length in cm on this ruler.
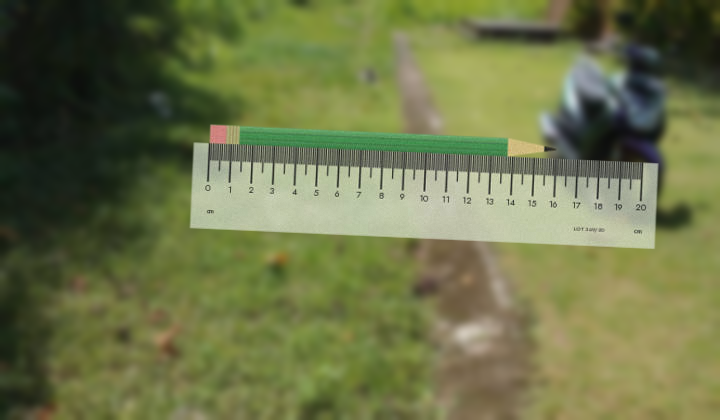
16 cm
